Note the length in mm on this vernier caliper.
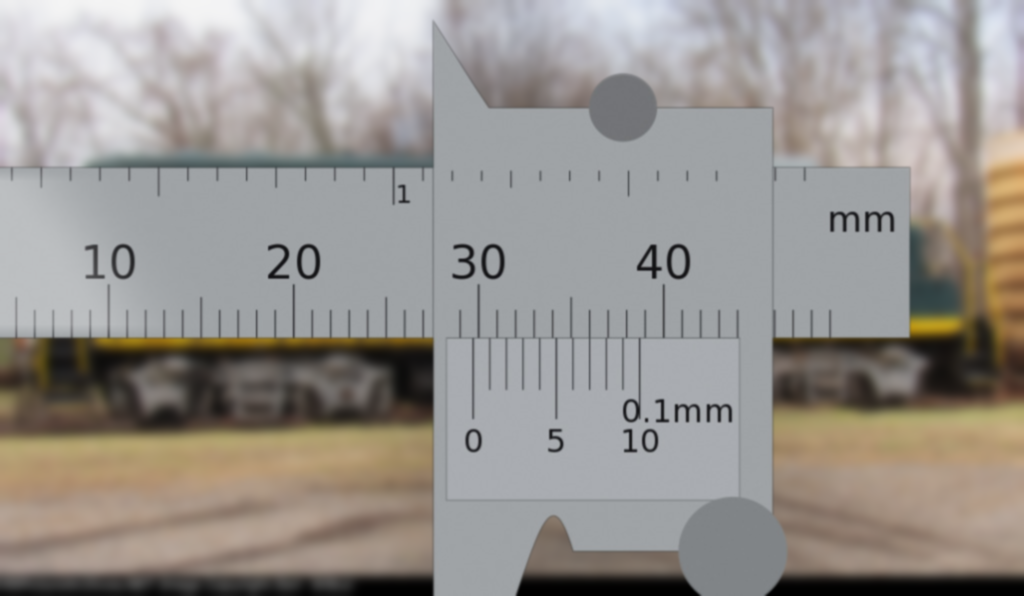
29.7 mm
